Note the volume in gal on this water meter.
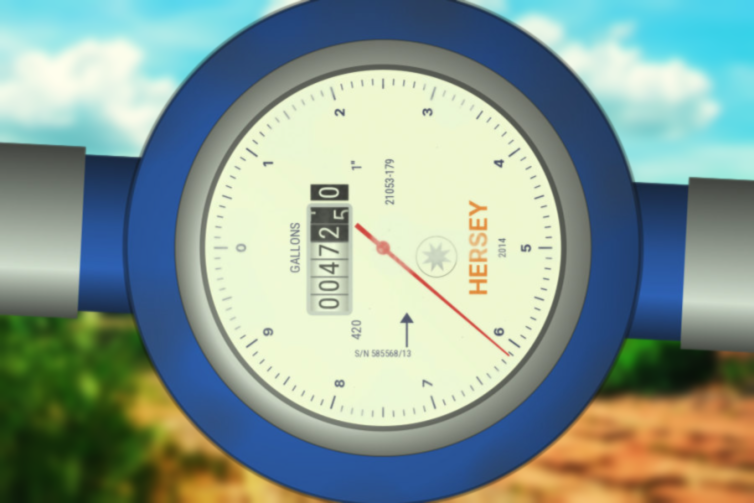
47246.1 gal
